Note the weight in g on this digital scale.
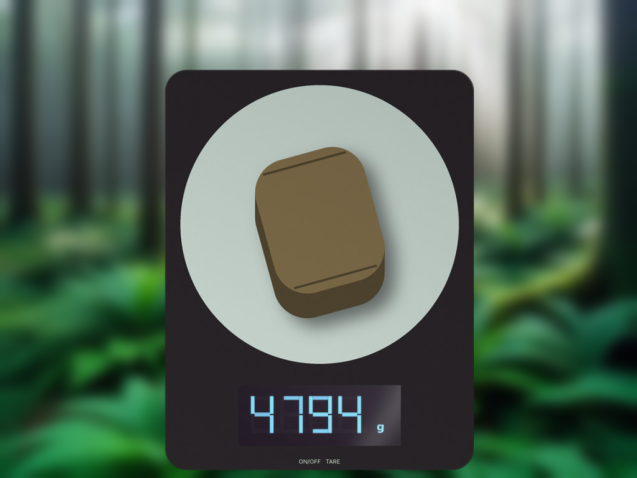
4794 g
